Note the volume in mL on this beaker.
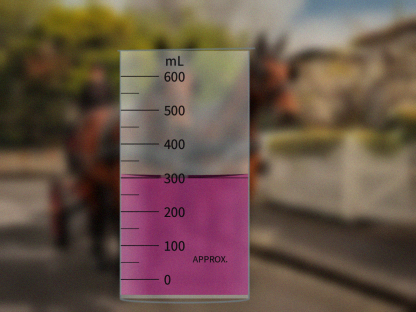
300 mL
